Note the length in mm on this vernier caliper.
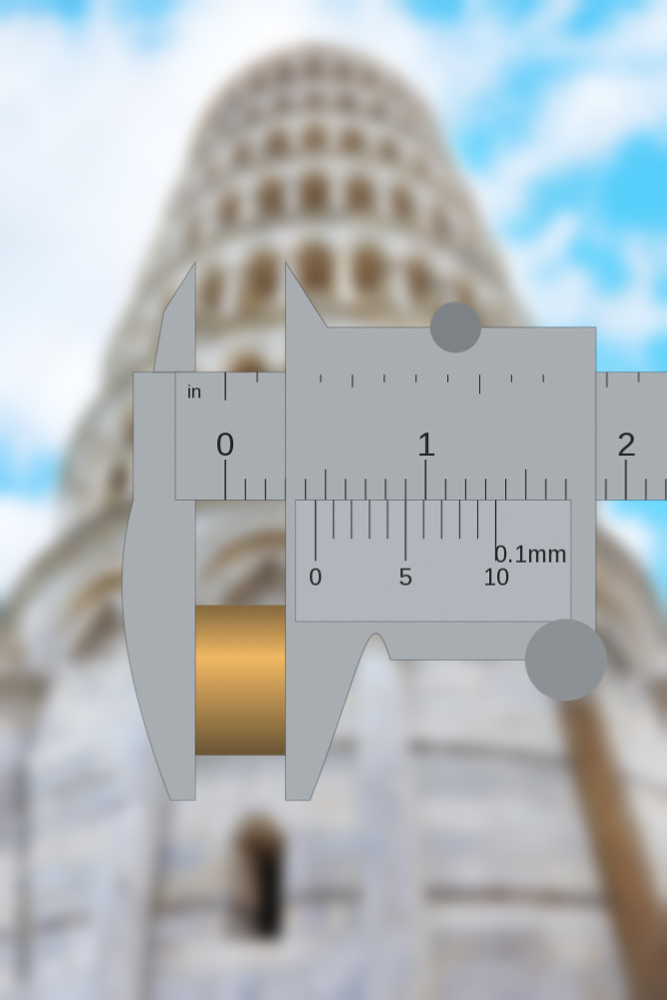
4.5 mm
